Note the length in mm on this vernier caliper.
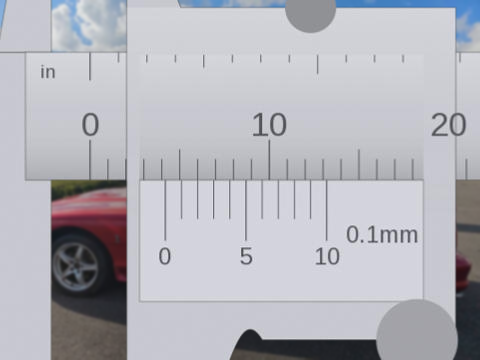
4.2 mm
